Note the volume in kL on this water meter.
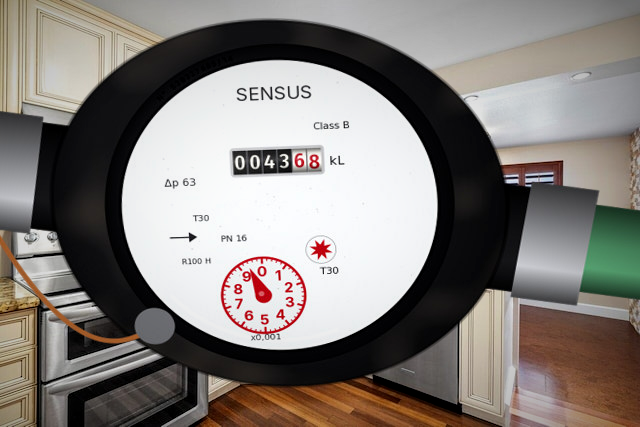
43.679 kL
